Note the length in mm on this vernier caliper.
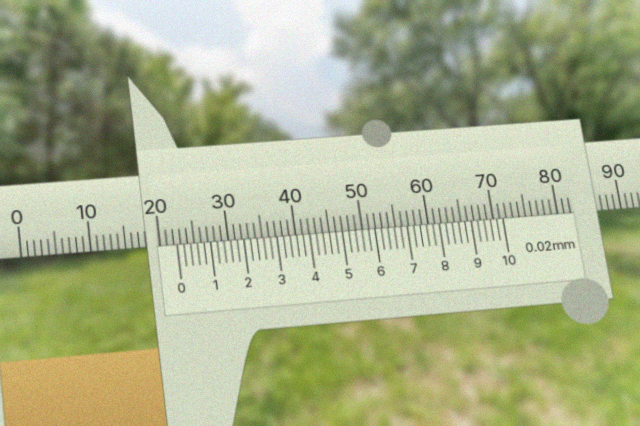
22.5 mm
